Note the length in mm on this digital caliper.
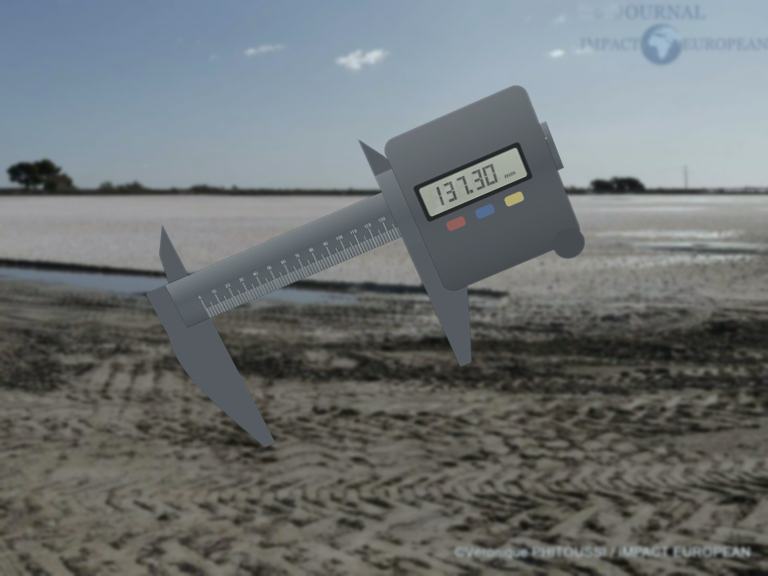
137.30 mm
